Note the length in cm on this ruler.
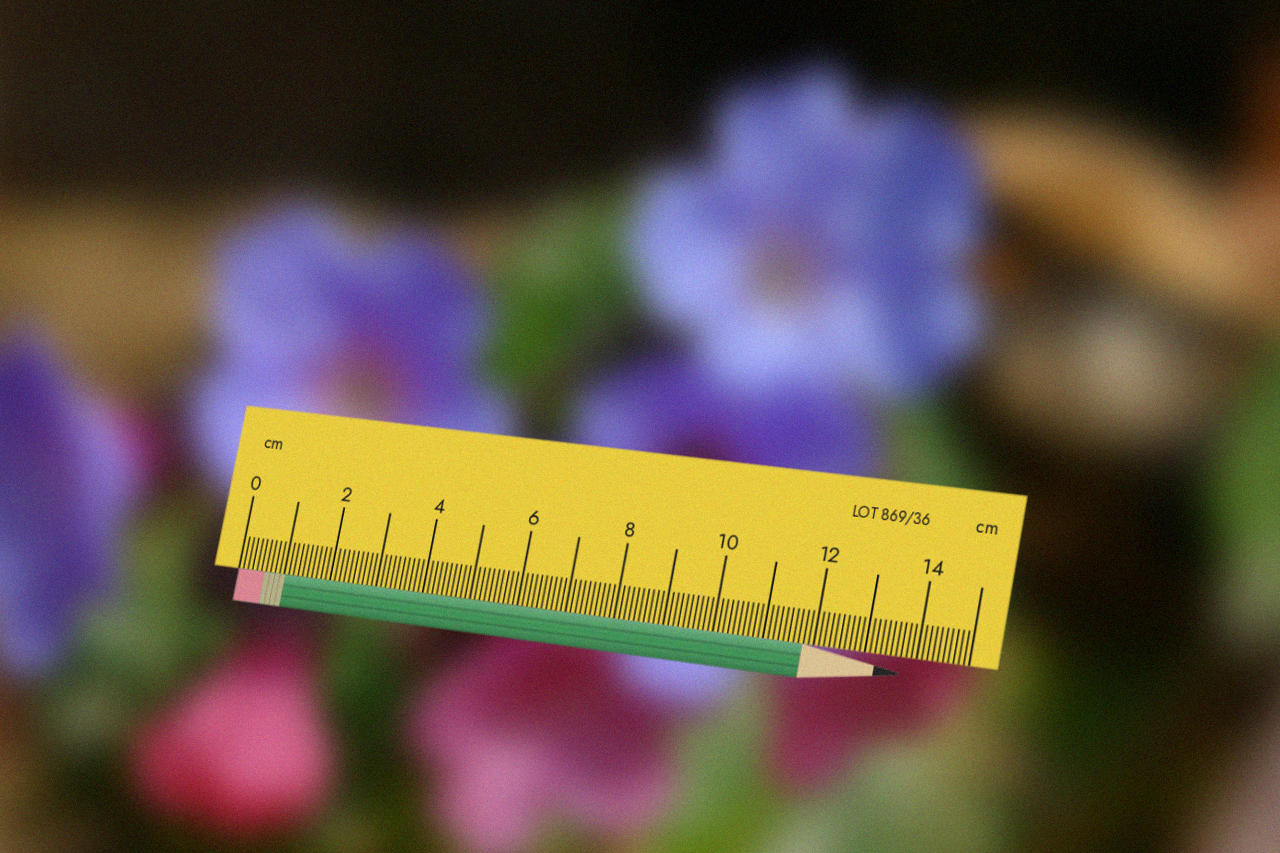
13.7 cm
